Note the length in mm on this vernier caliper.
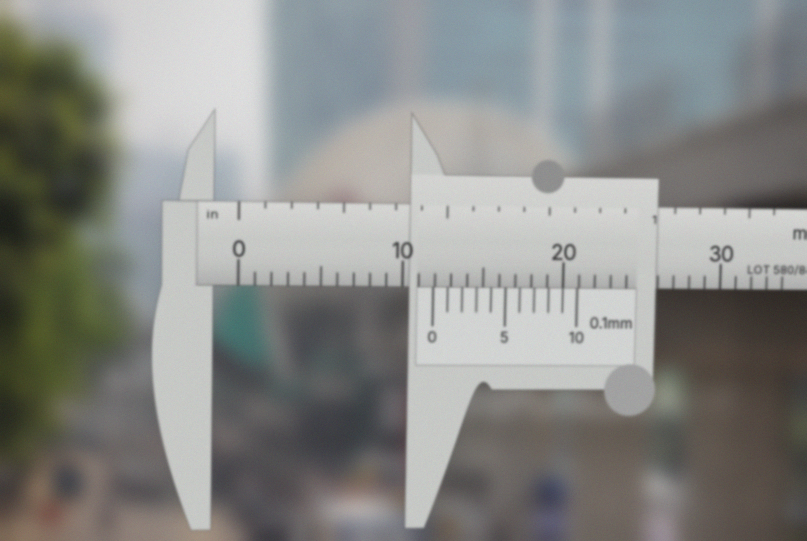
11.9 mm
